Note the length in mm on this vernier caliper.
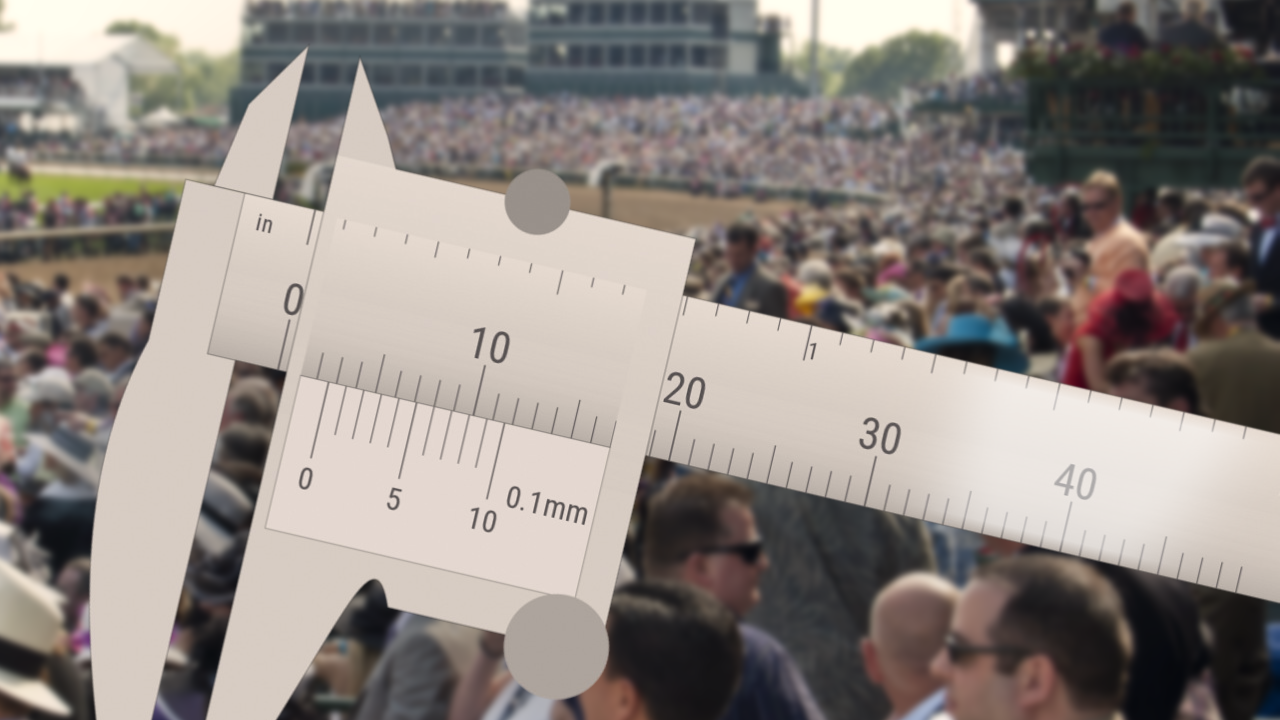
2.6 mm
